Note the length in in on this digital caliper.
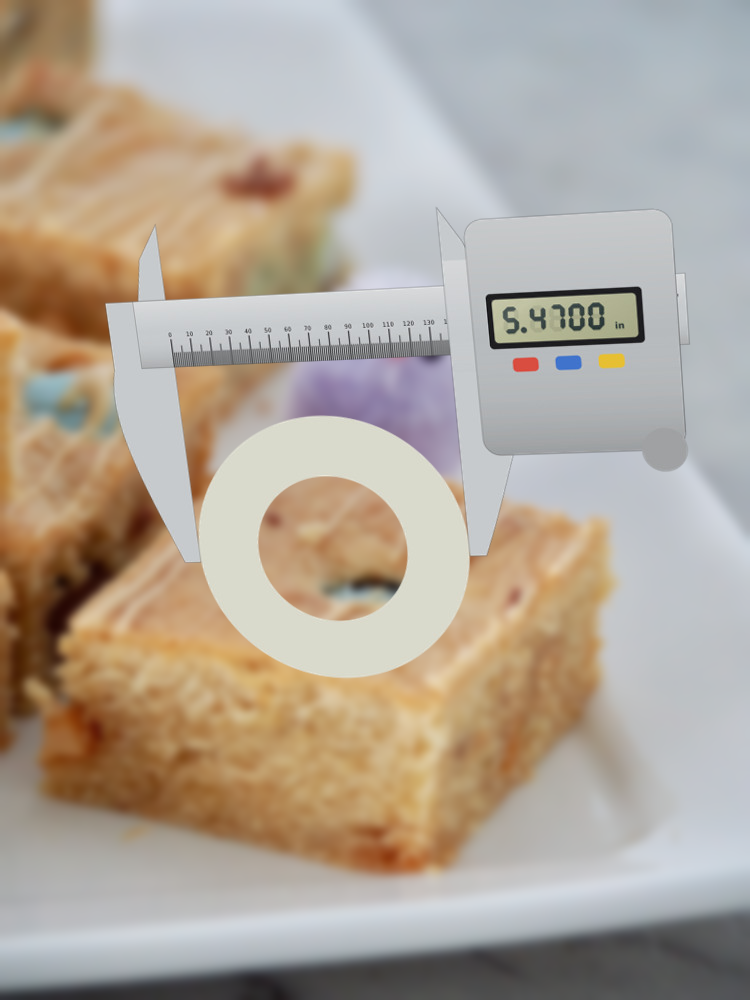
5.4700 in
